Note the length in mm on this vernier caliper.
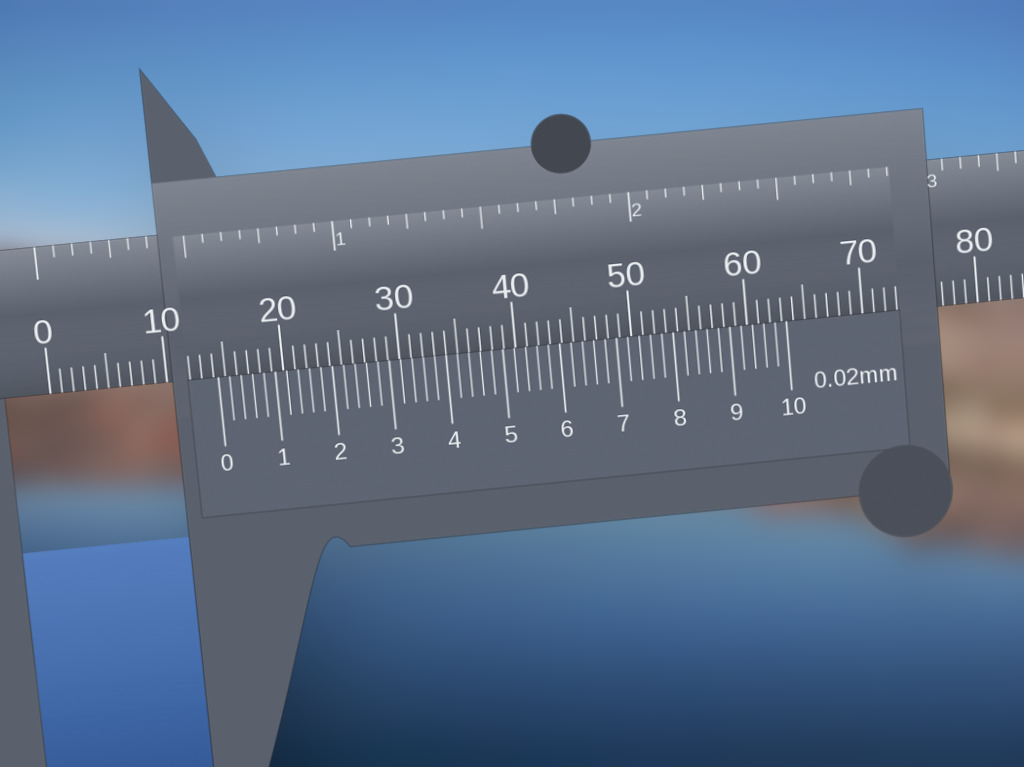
14.4 mm
